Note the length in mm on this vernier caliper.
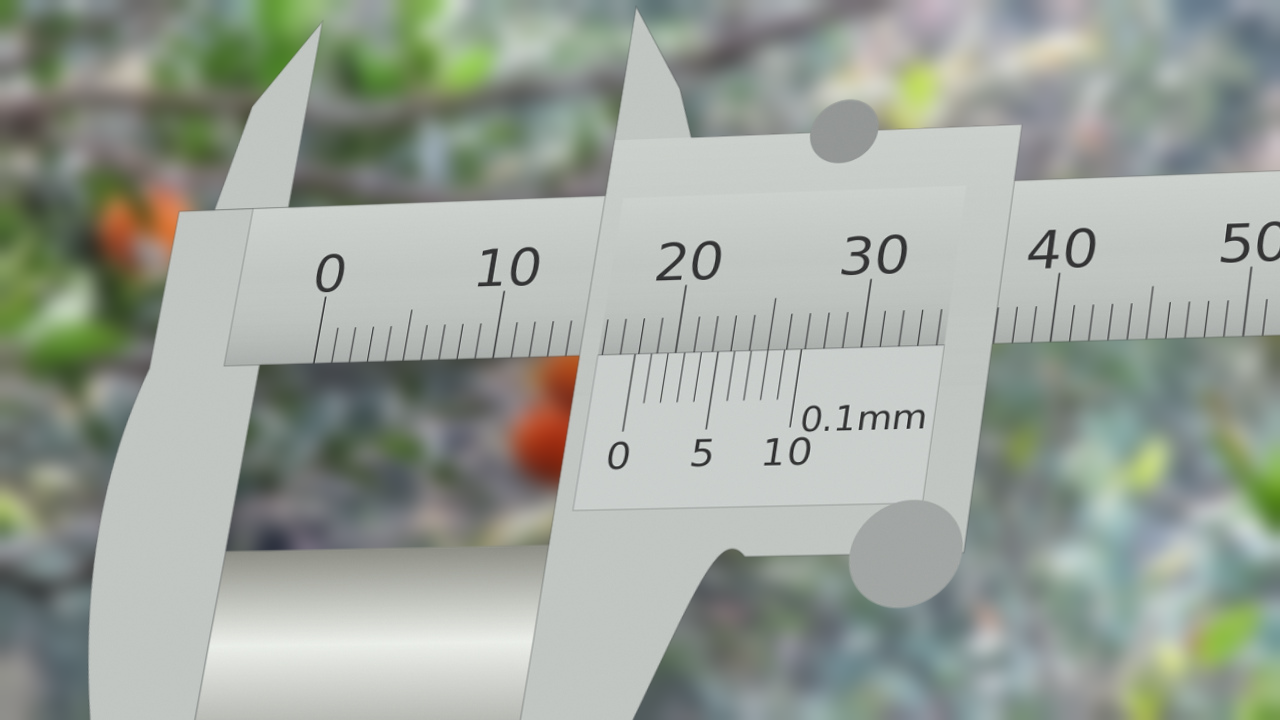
17.8 mm
